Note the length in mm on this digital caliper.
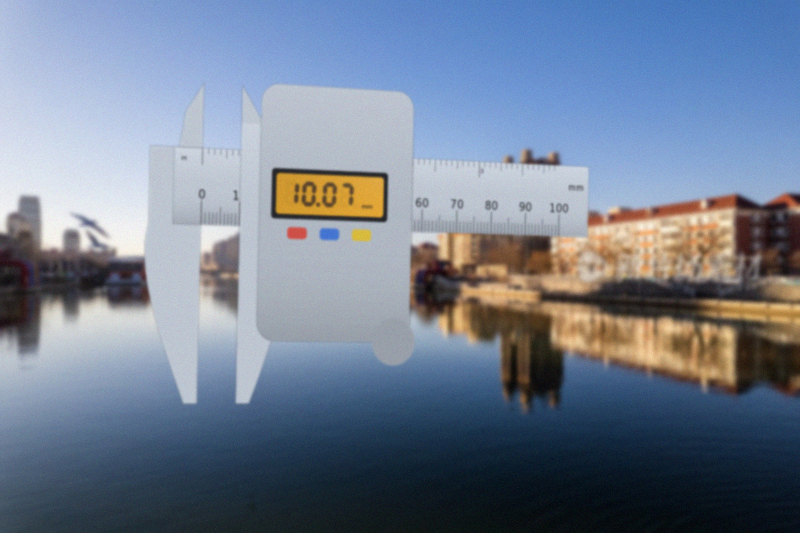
10.07 mm
